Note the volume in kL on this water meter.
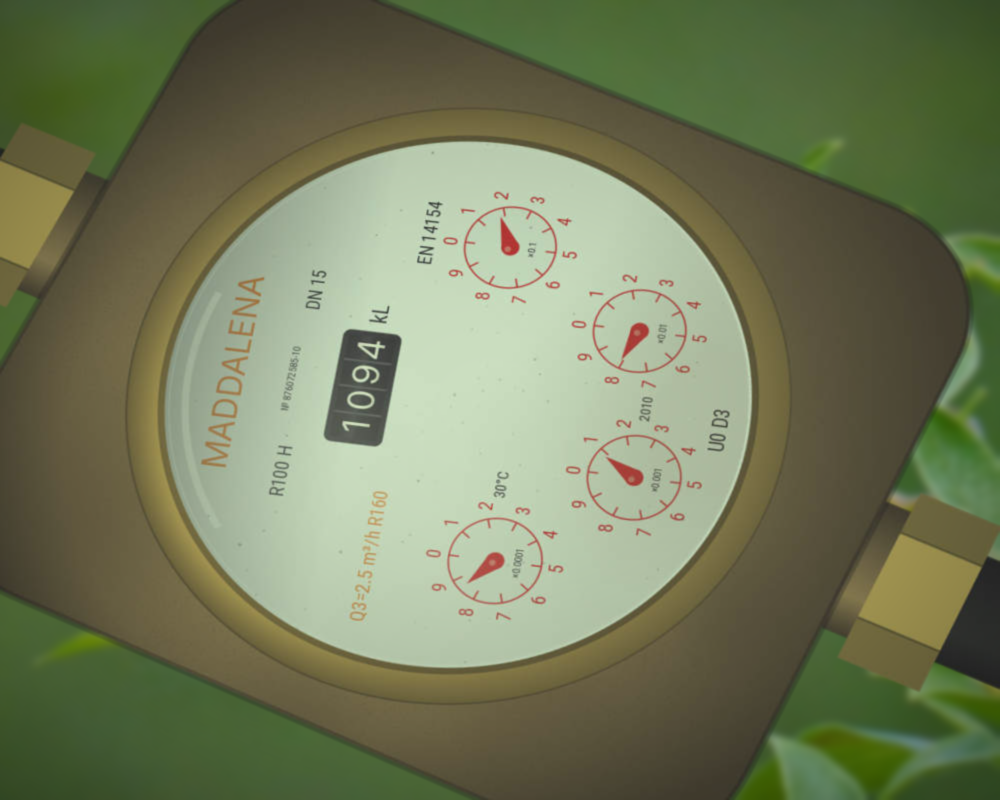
1094.1808 kL
